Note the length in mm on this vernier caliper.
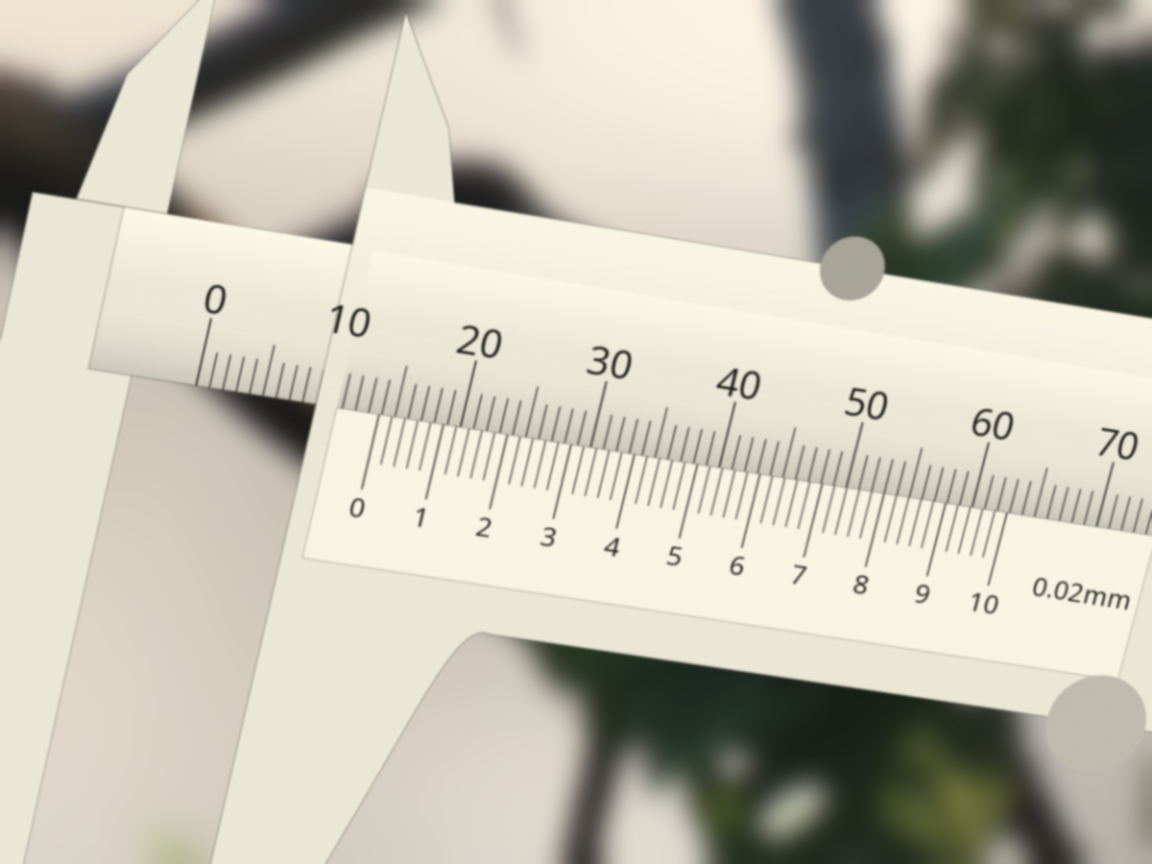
13.8 mm
